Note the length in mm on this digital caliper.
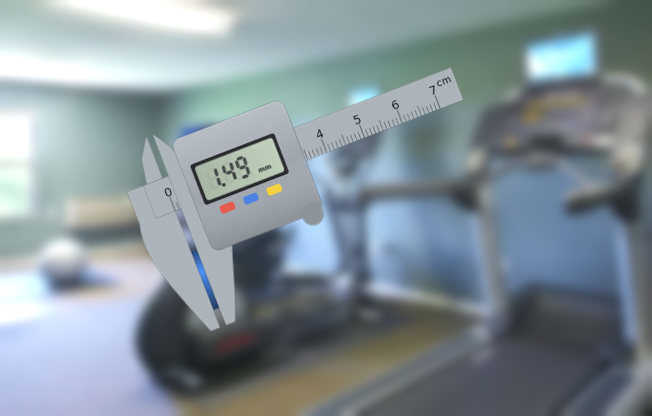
1.49 mm
